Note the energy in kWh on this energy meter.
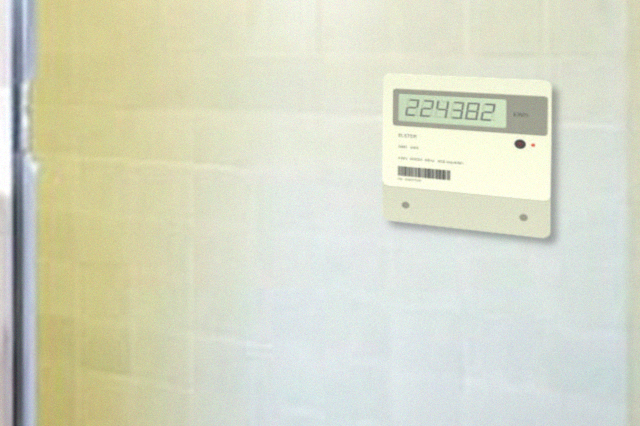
224382 kWh
